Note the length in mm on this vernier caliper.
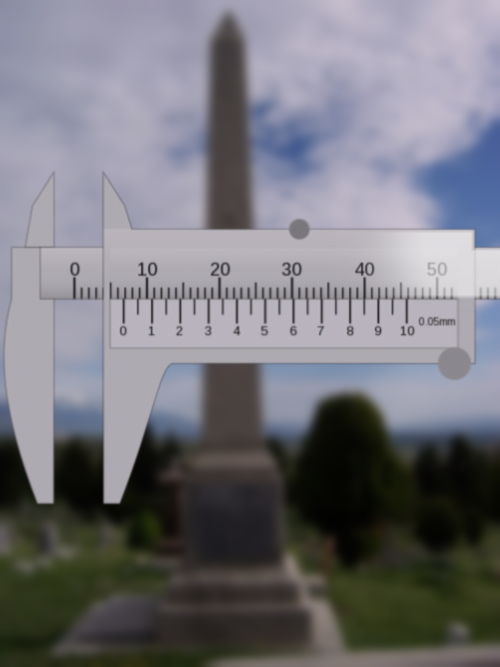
6.8 mm
